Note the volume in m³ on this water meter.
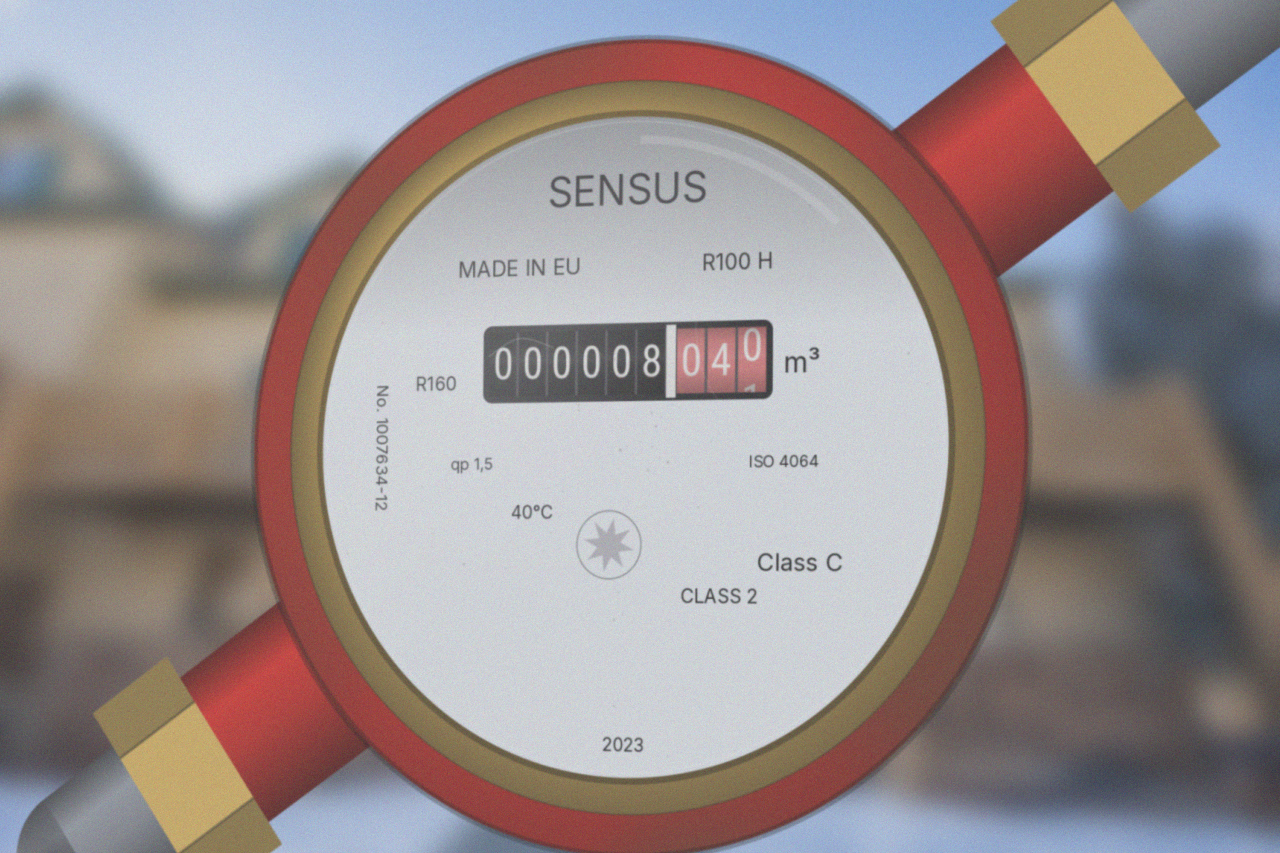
8.040 m³
